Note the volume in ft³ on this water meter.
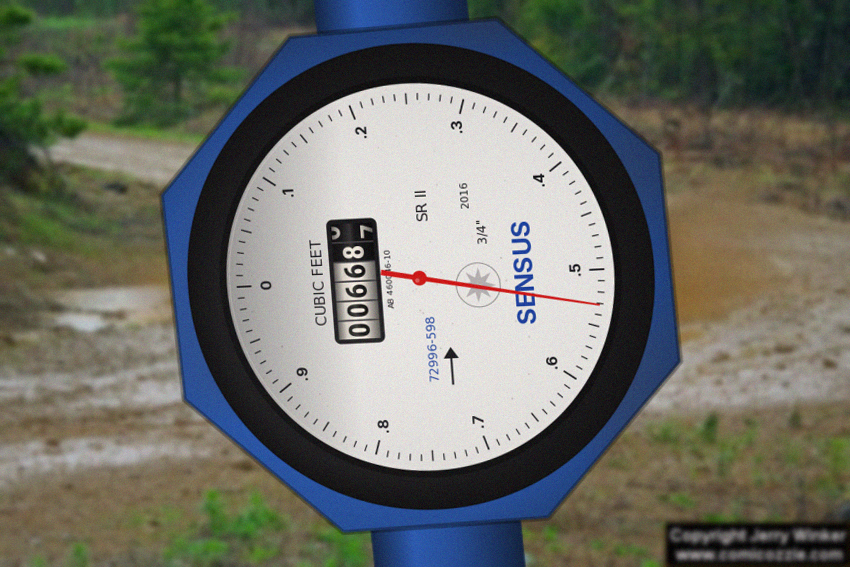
6686.53 ft³
